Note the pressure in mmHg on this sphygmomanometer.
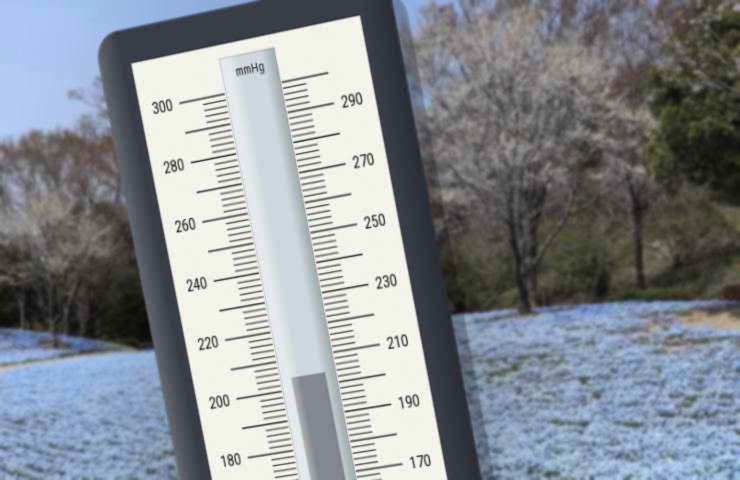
204 mmHg
